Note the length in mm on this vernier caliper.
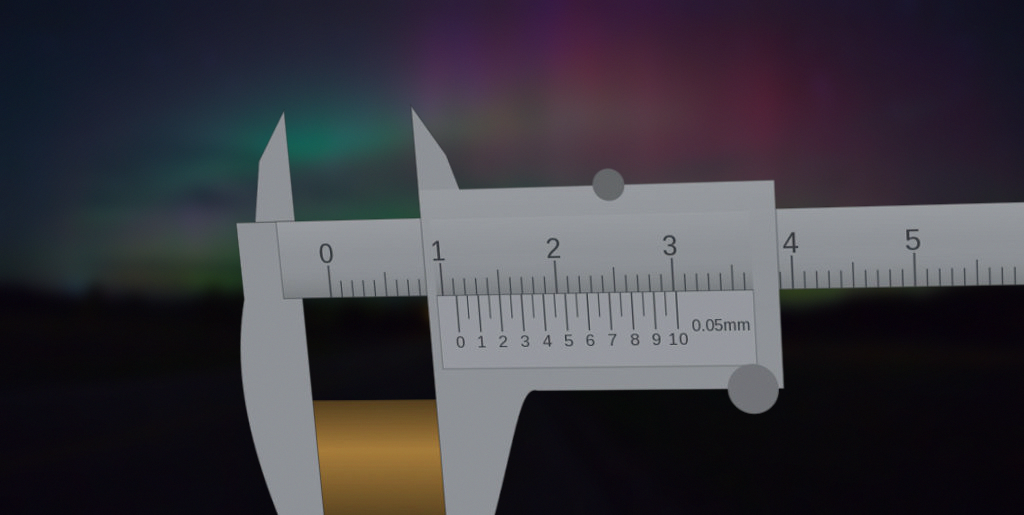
11.2 mm
